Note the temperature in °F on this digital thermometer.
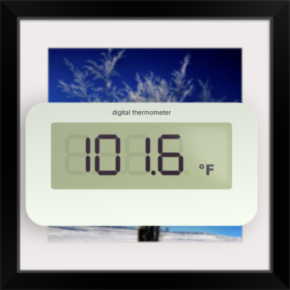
101.6 °F
